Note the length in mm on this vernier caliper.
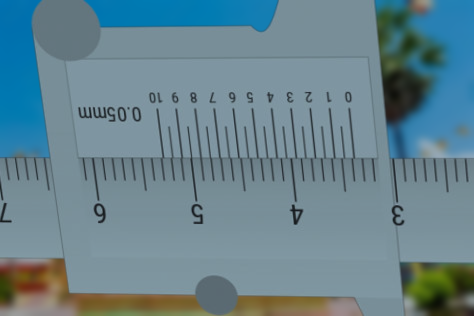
33.8 mm
